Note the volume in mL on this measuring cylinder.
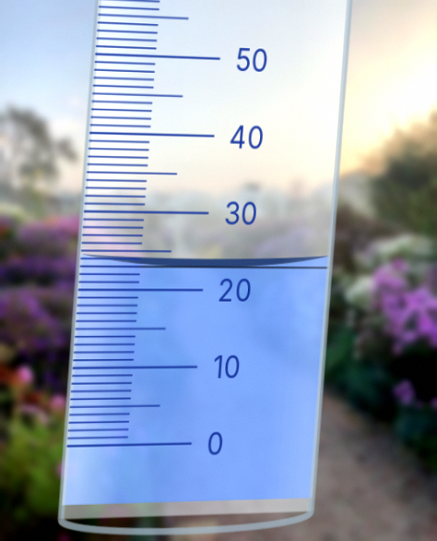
23 mL
